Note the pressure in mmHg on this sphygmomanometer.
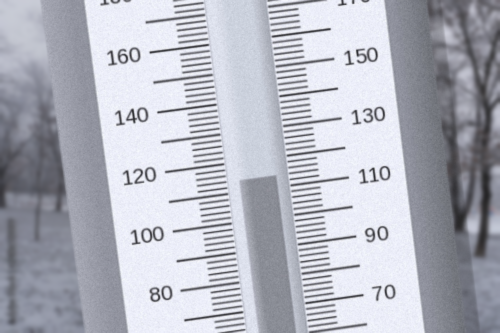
114 mmHg
